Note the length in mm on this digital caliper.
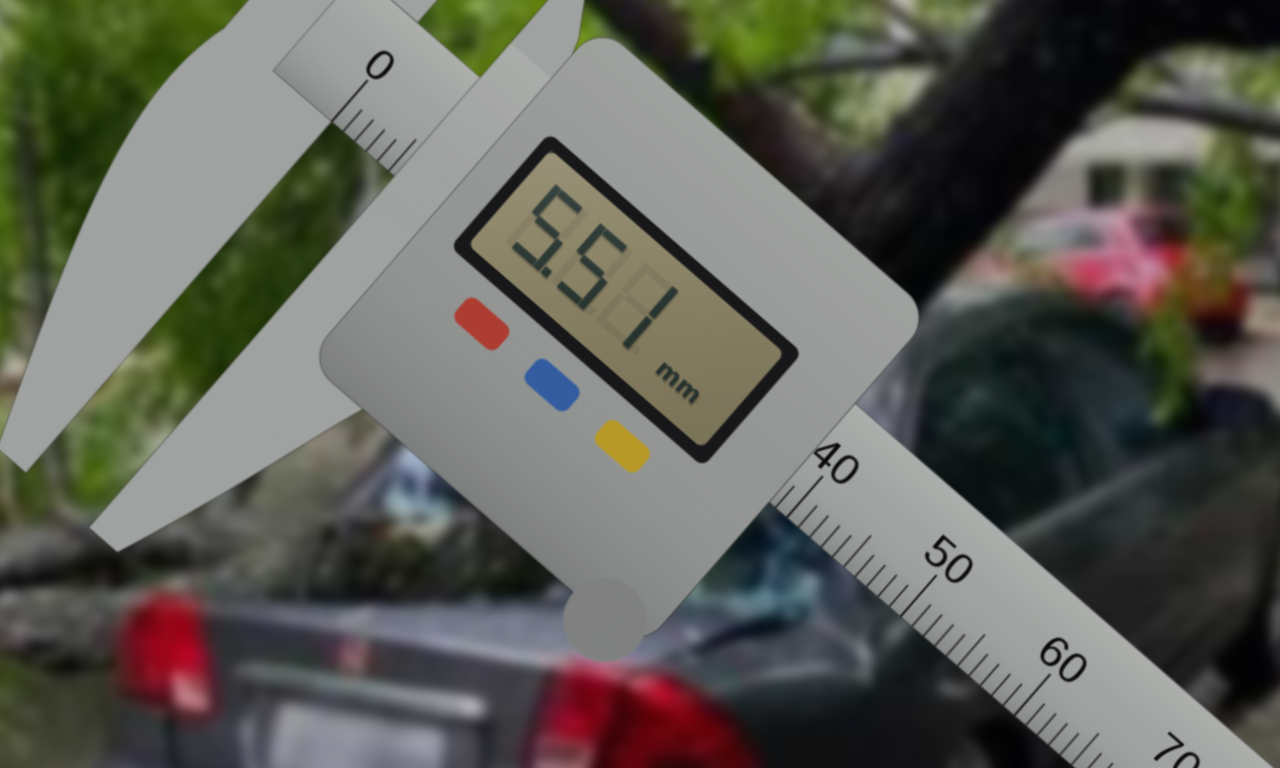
5.51 mm
